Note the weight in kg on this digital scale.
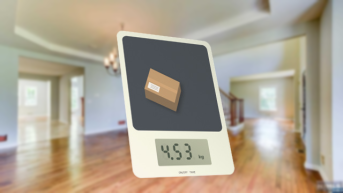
4.53 kg
